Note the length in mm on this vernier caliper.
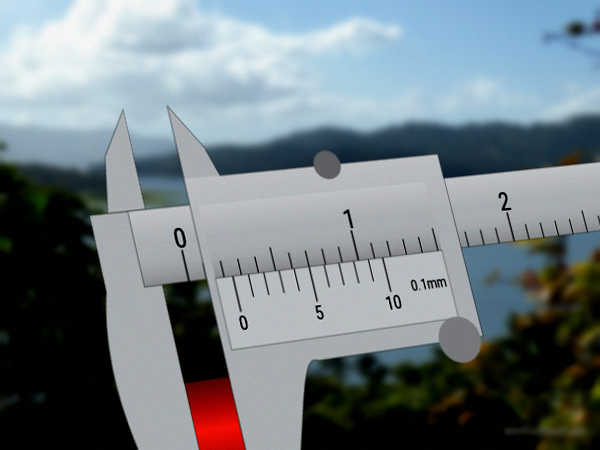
2.5 mm
